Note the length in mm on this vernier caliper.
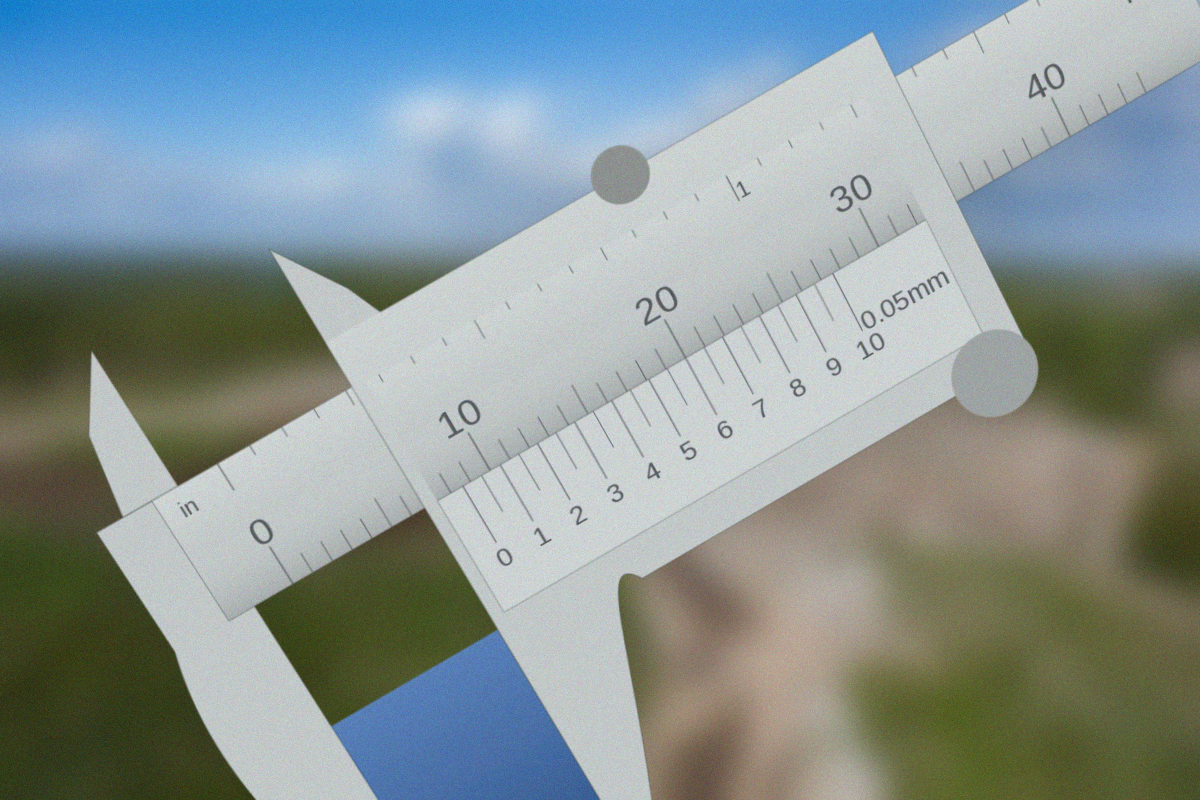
8.6 mm
